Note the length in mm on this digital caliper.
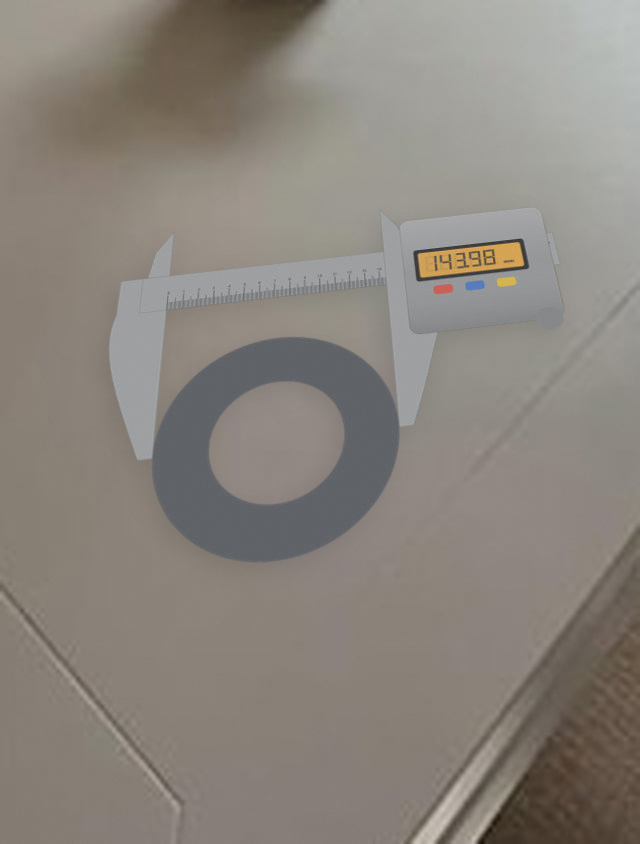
143.98 mm
